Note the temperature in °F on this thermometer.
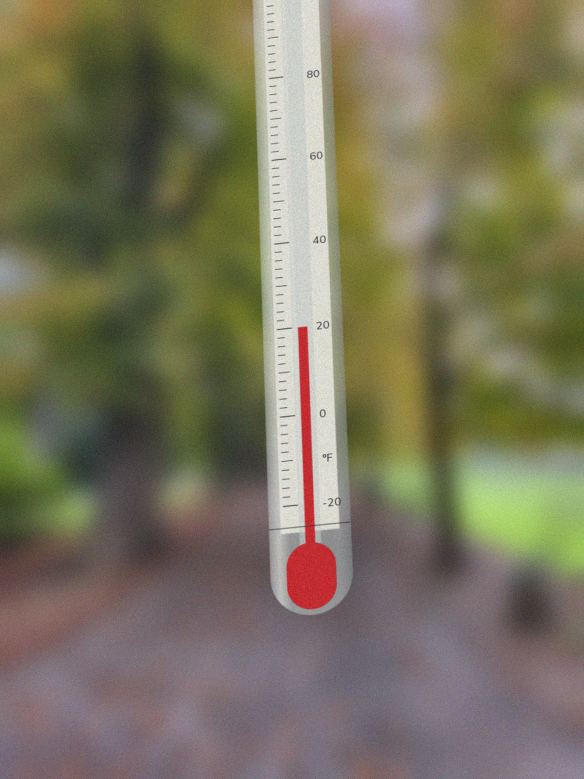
20 °F
